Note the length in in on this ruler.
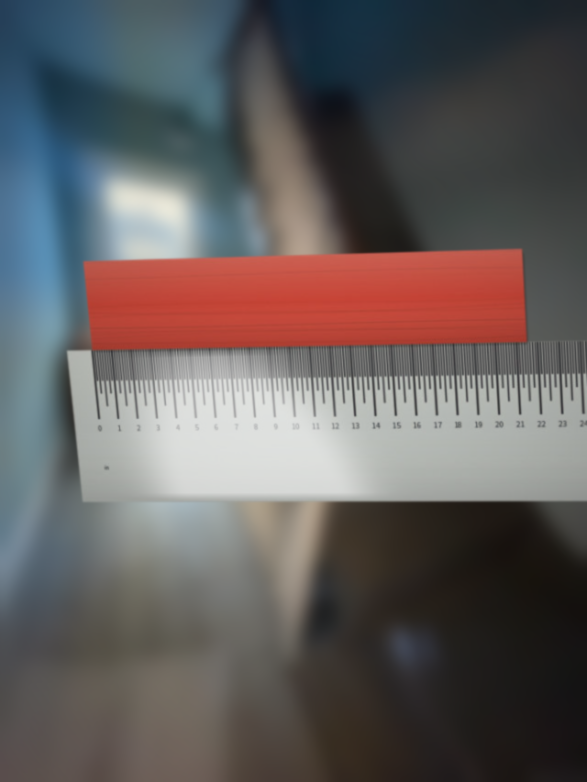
21.5 in
